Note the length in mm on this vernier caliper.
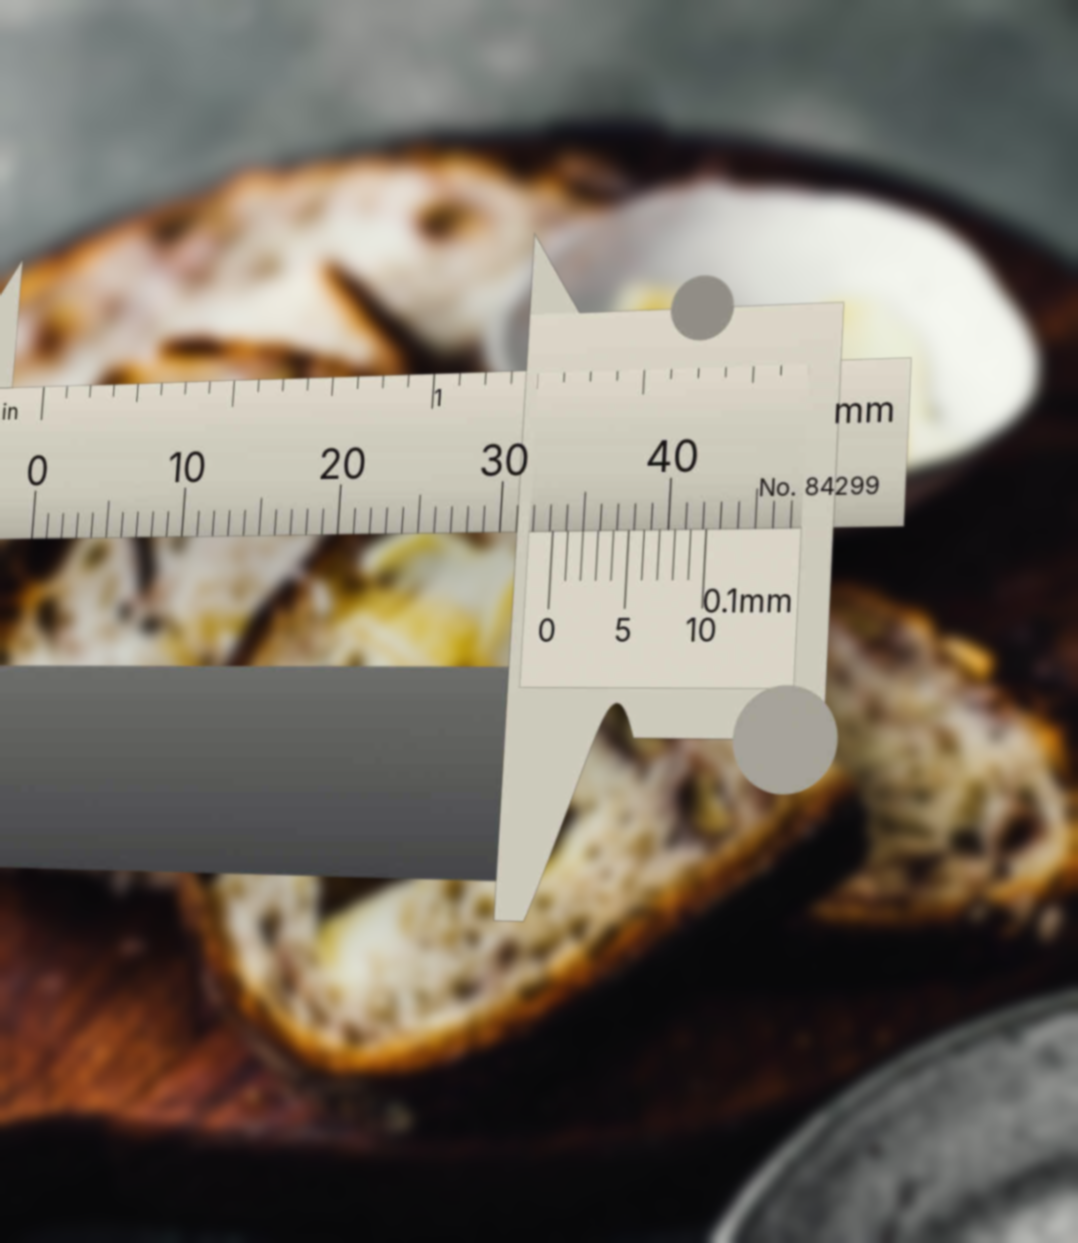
33.2 mm
